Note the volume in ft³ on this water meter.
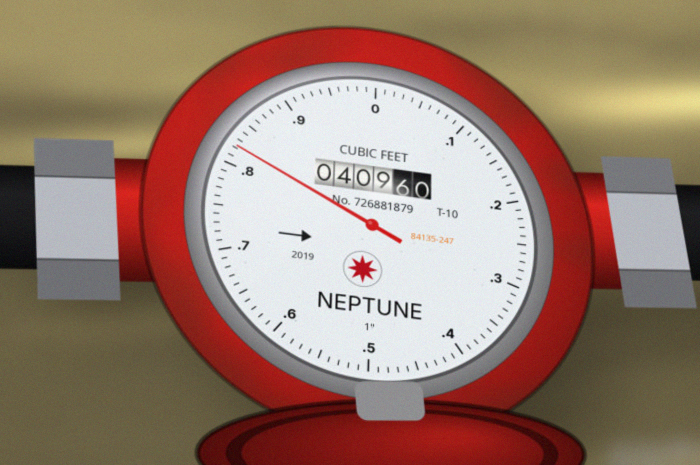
40959.82 ft³
